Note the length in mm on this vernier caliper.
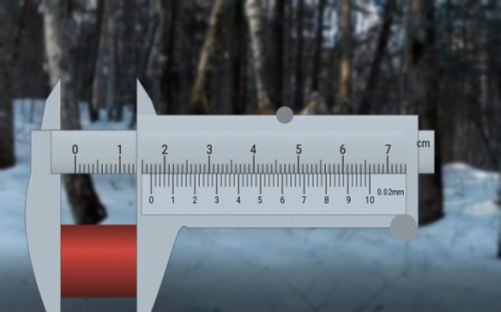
17.0 mm
